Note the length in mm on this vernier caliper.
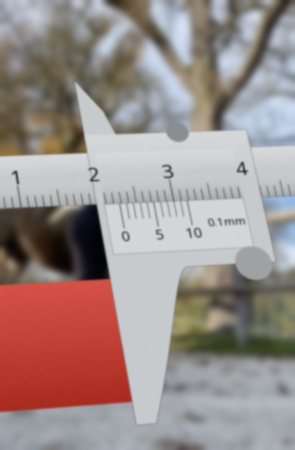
22.8 mm
